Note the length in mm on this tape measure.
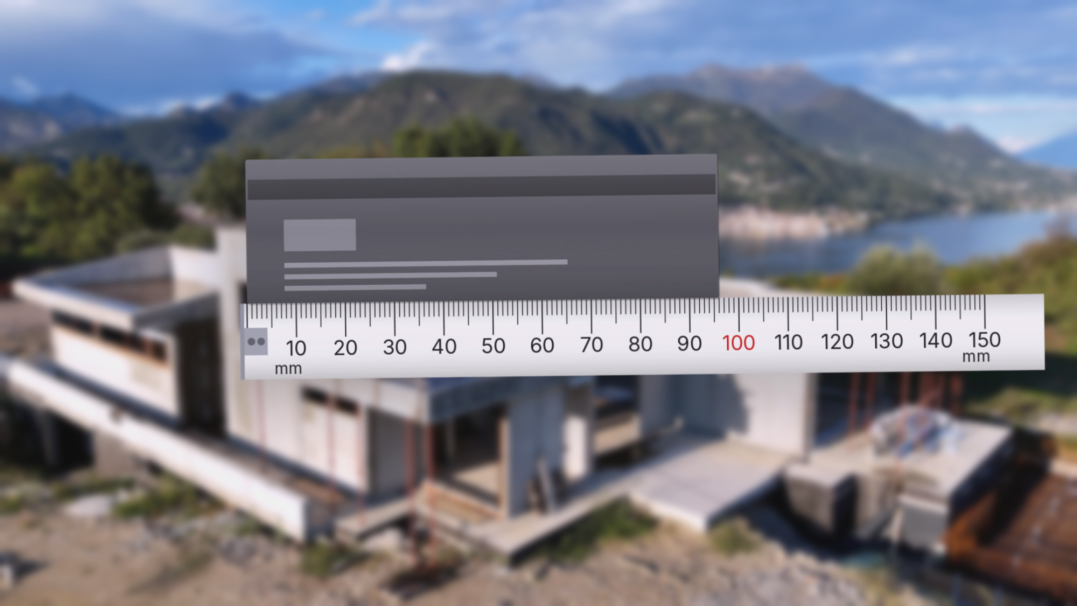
96 mm
